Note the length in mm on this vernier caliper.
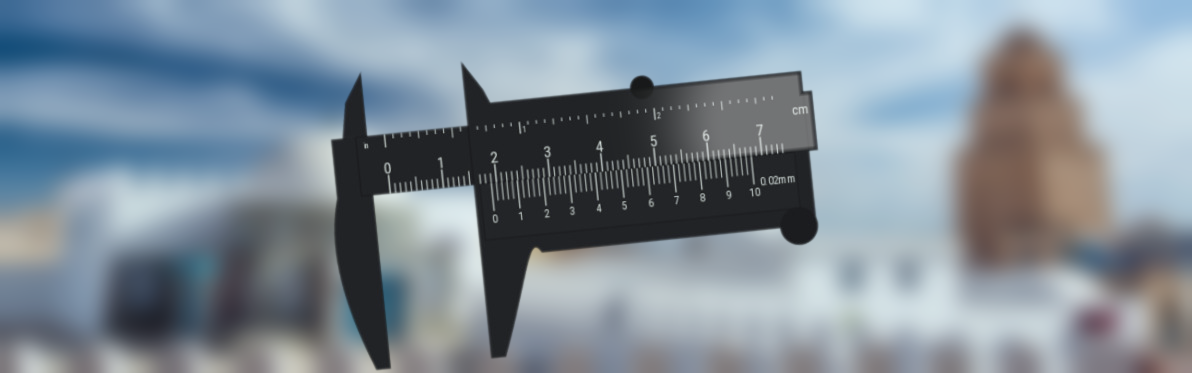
19.0 mm
